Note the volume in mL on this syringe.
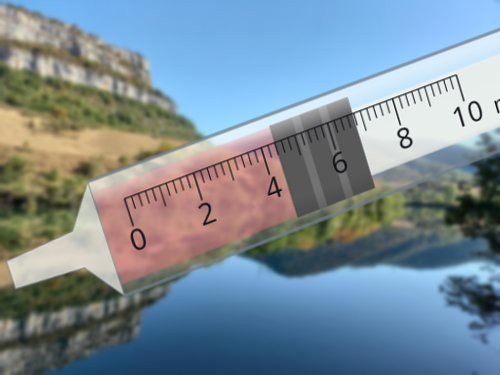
4.4 mL
